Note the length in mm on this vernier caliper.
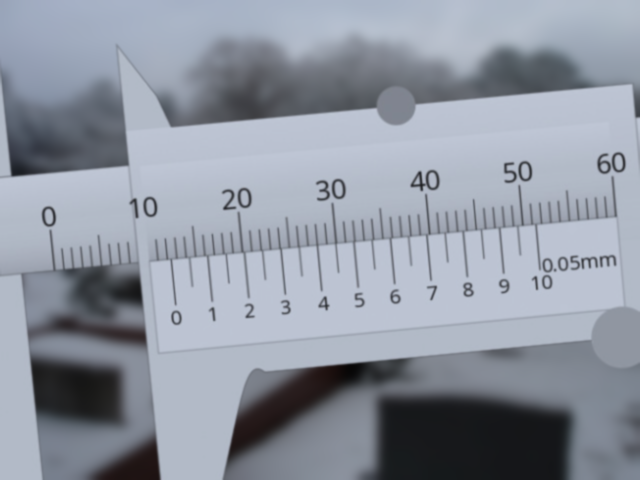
12.4 mm
